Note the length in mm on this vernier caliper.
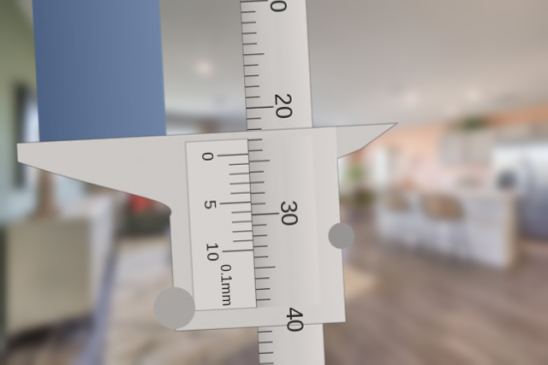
24.3 mm
